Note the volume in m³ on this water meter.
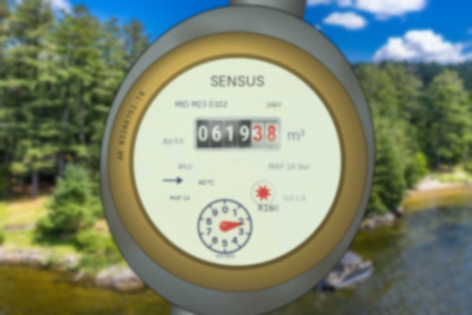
619.382 m³
